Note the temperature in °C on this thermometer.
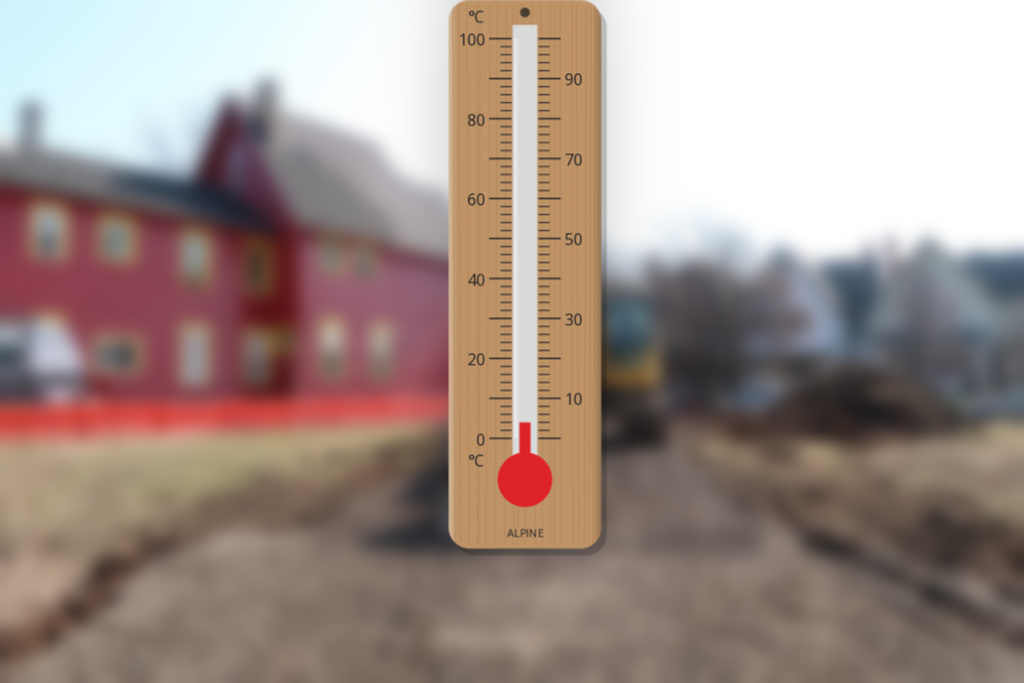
4 °C
